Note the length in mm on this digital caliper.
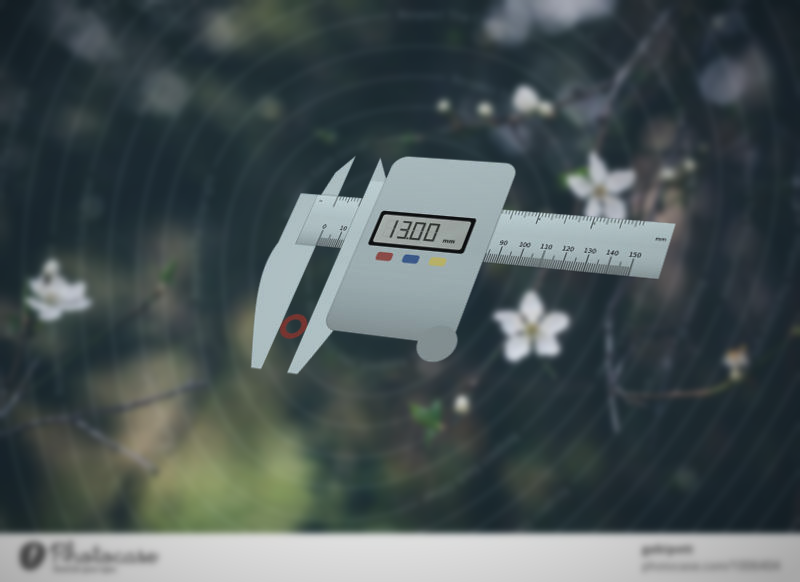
13.00 mm
